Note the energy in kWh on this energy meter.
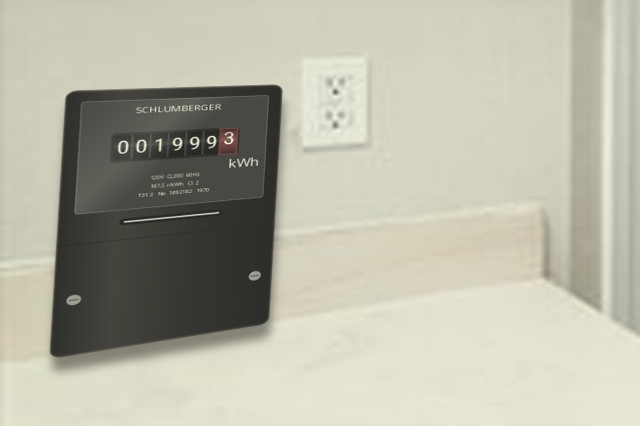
1999.3 kWh
